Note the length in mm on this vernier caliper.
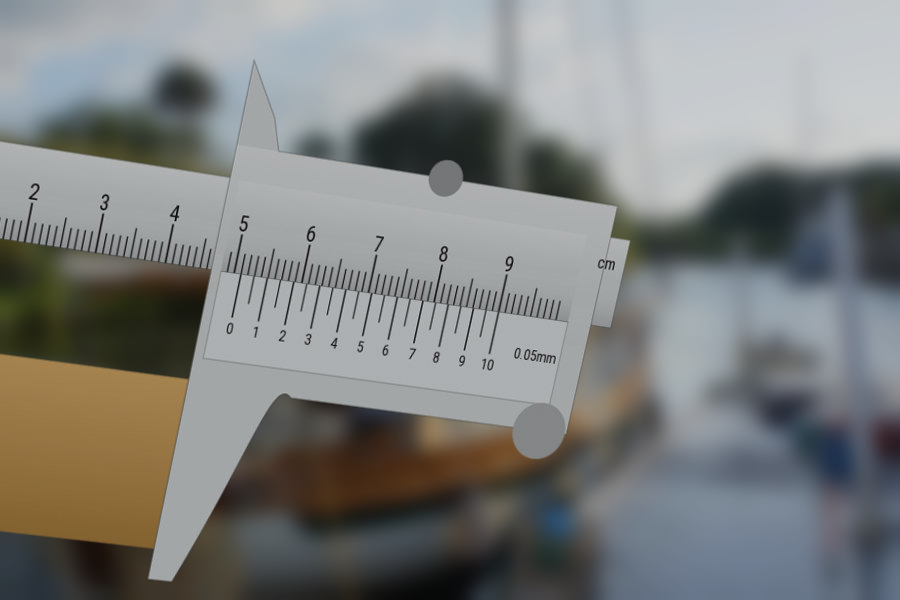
51.0 mm
